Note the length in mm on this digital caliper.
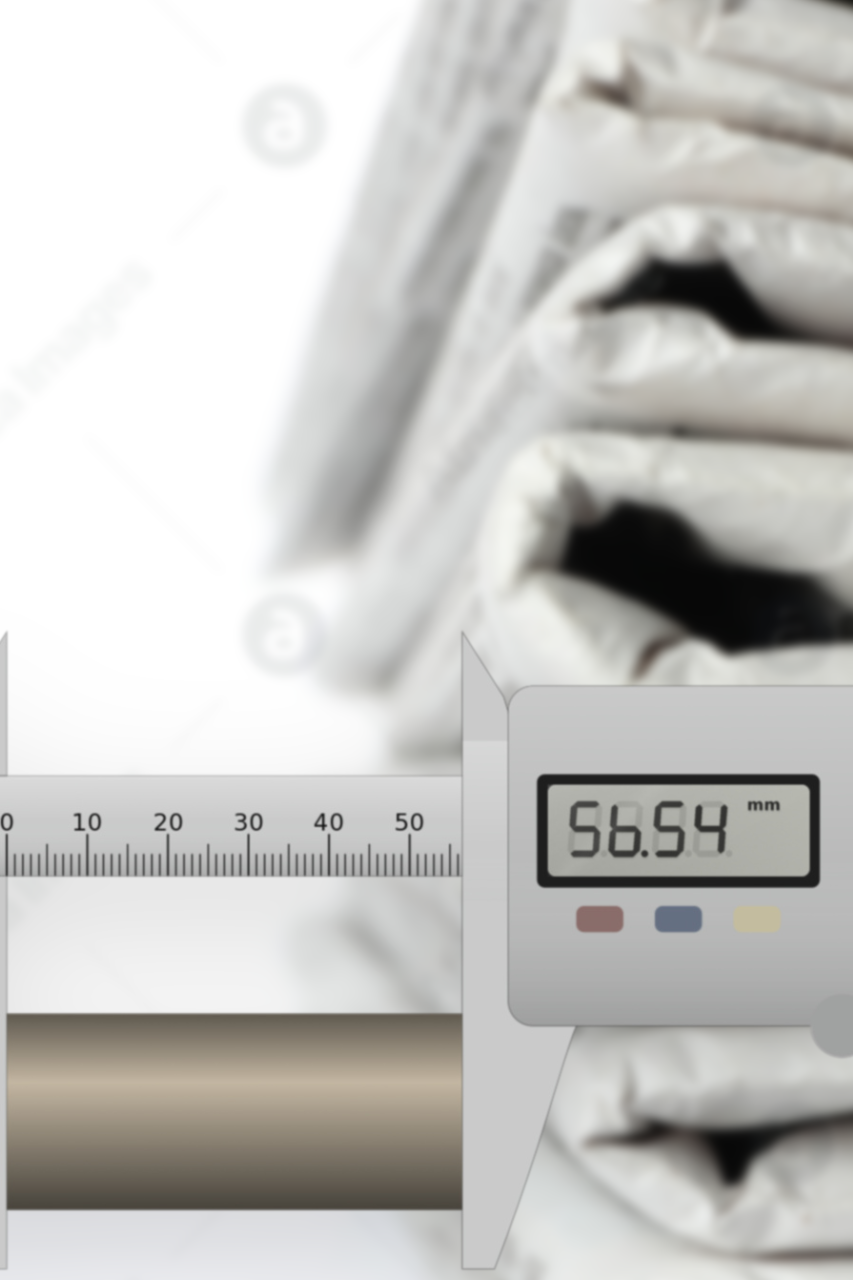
56.54 mm
